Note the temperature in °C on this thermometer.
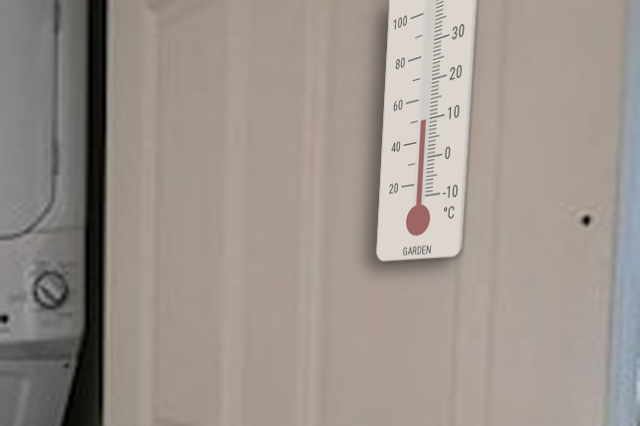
10 °C
